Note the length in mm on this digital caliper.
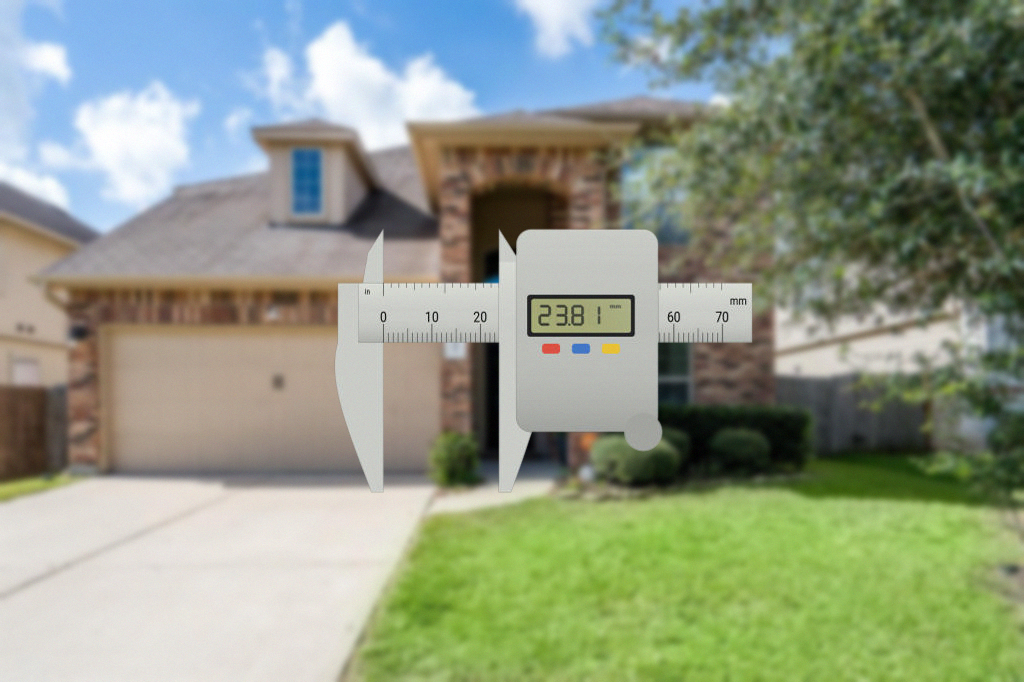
23.81 mm
